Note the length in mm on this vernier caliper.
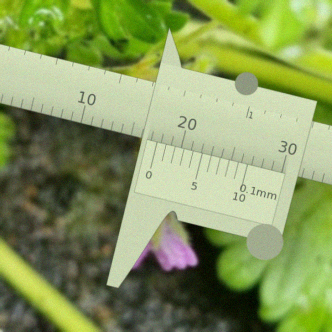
17.6 mm
